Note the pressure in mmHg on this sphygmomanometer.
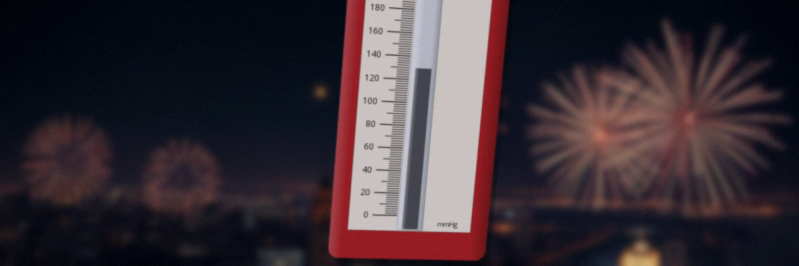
130 mmHg
